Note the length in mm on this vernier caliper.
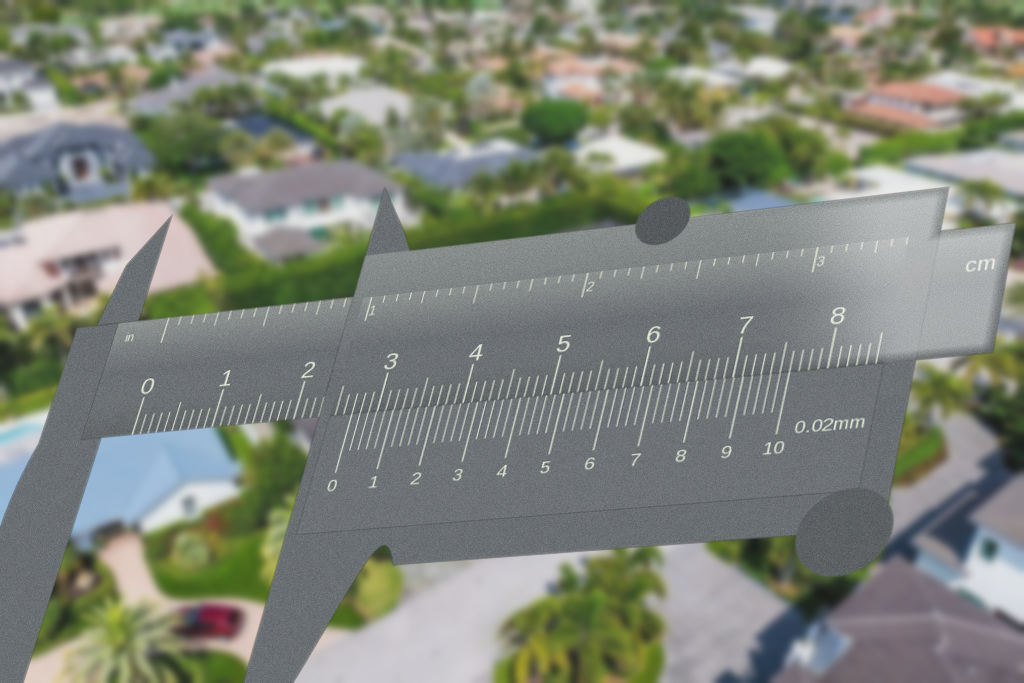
27.0 mm
